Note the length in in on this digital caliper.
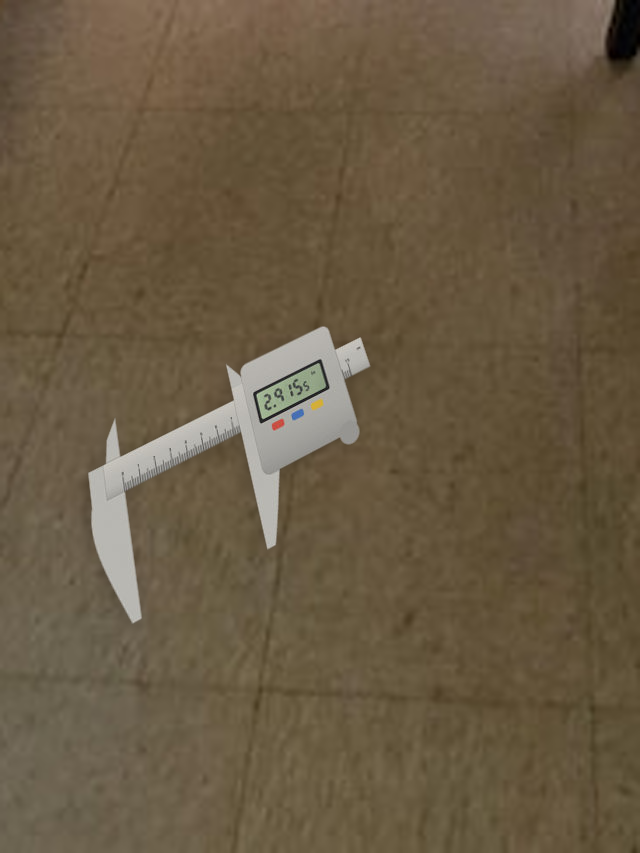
2.9155 in
